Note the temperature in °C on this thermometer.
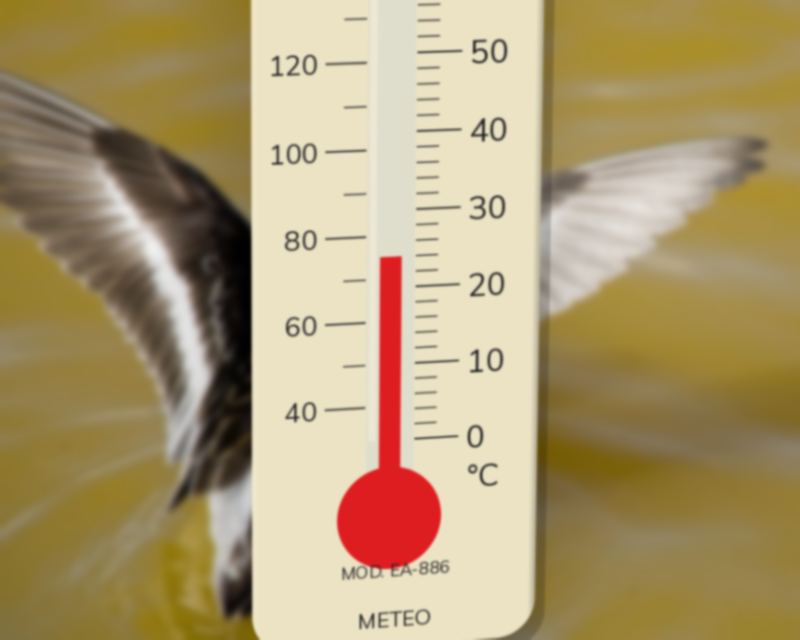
24 °C
